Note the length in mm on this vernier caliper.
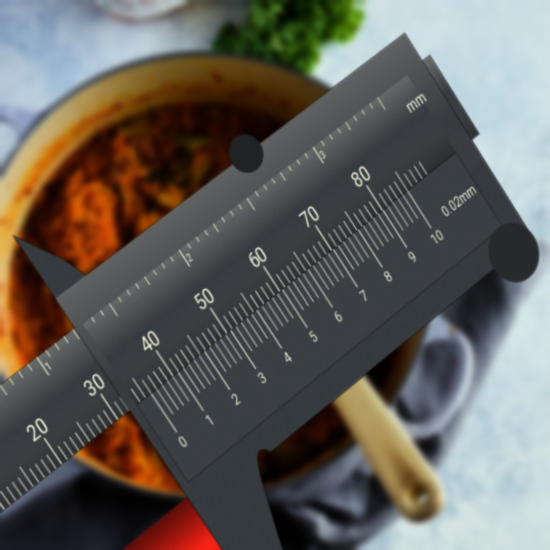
36.0 mm
